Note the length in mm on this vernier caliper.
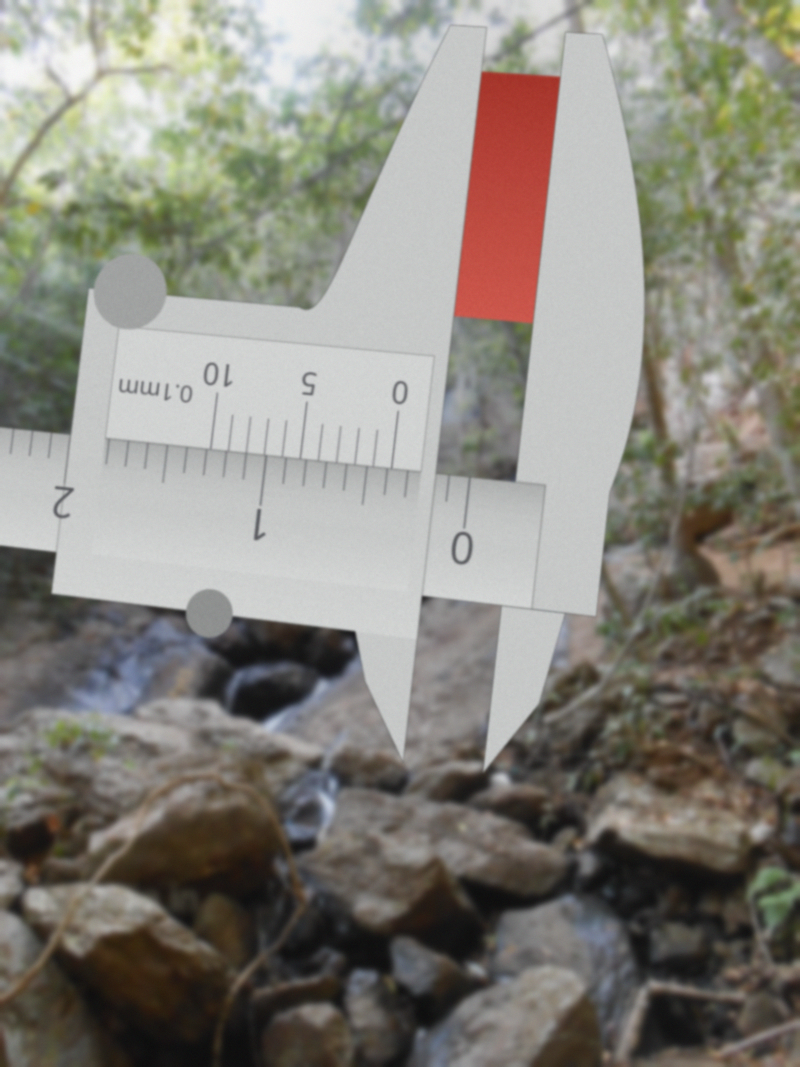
3.8 mm
